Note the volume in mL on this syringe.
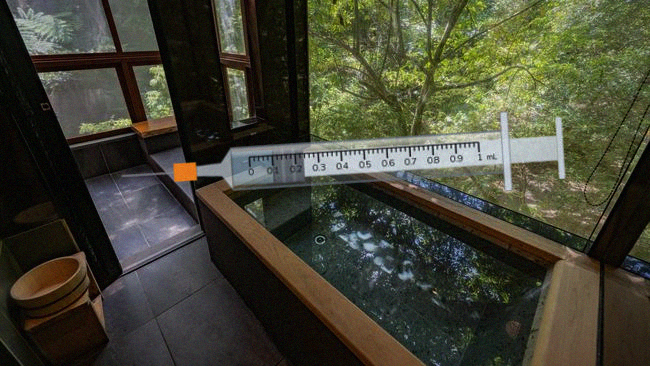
0.1 mL
